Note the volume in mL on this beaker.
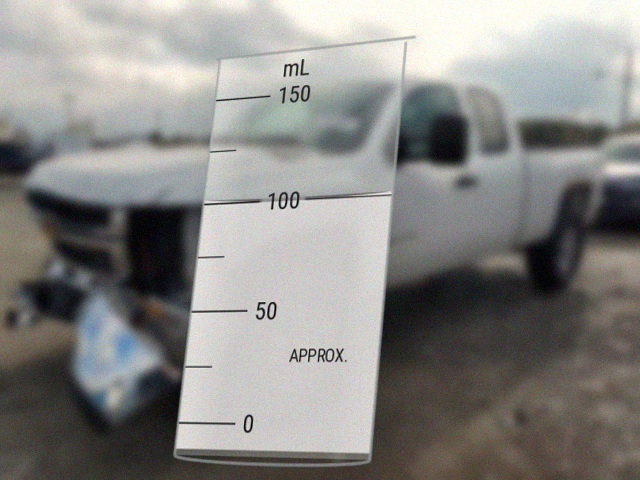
100 mL
